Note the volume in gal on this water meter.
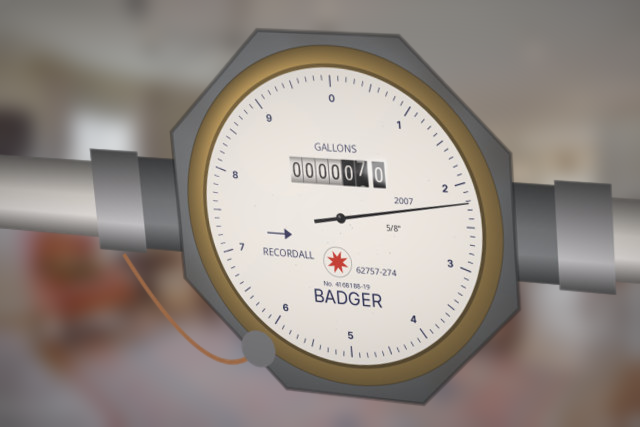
72.2 gal
